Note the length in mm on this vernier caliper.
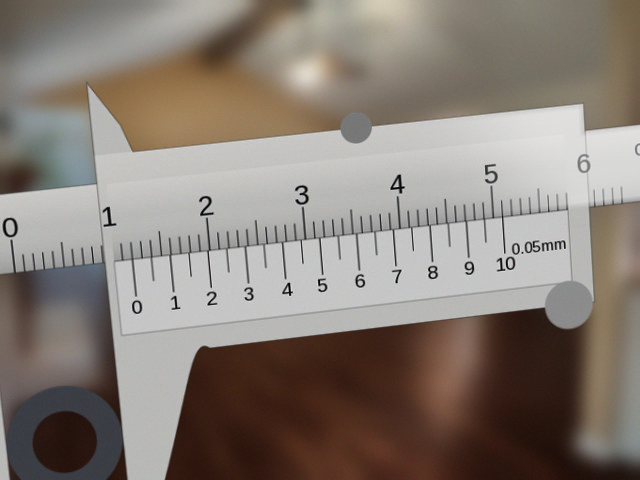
12.0 mm
